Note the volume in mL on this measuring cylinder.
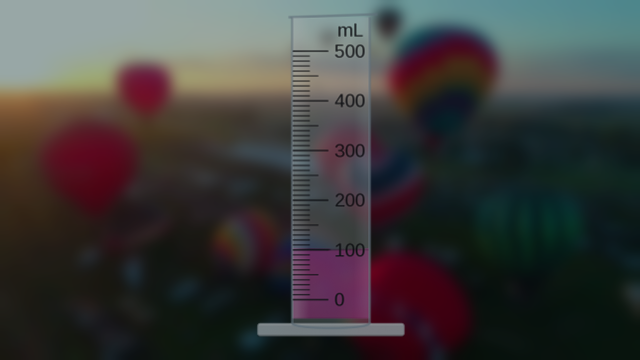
100 mL
